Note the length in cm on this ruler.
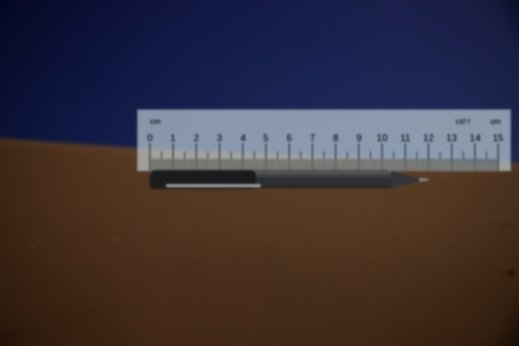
12 cm
